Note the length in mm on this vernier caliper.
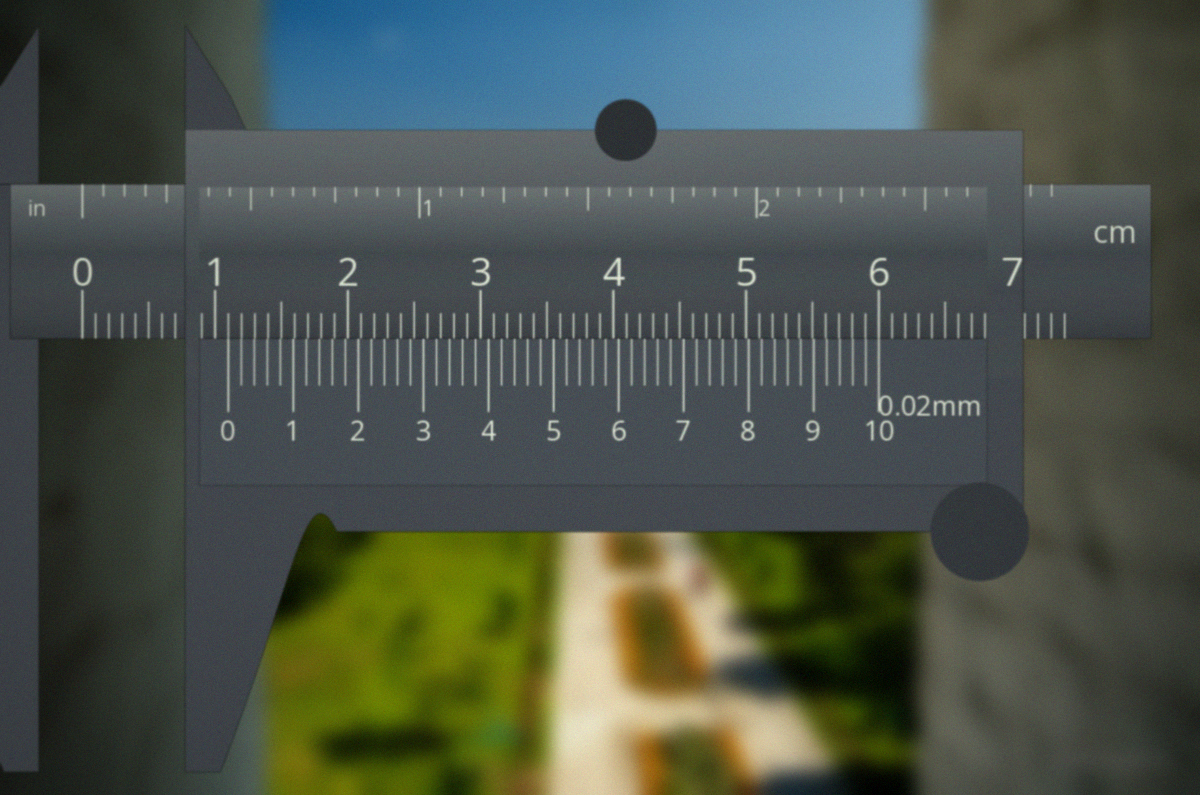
11.0 mm
